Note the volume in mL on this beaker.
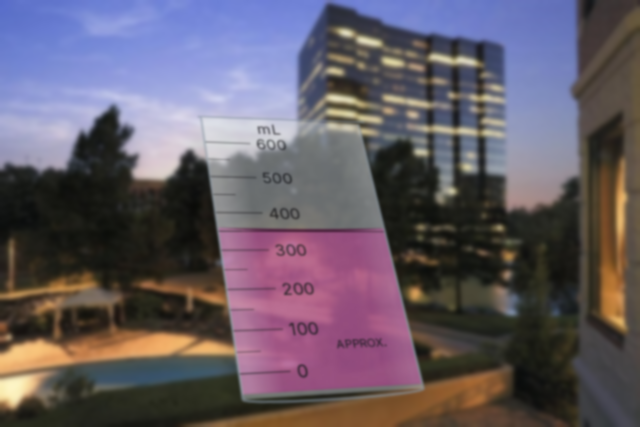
350 mL
